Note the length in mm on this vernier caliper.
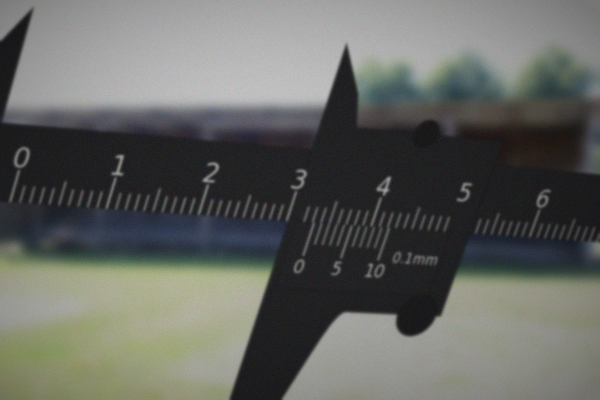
33.2 mm
